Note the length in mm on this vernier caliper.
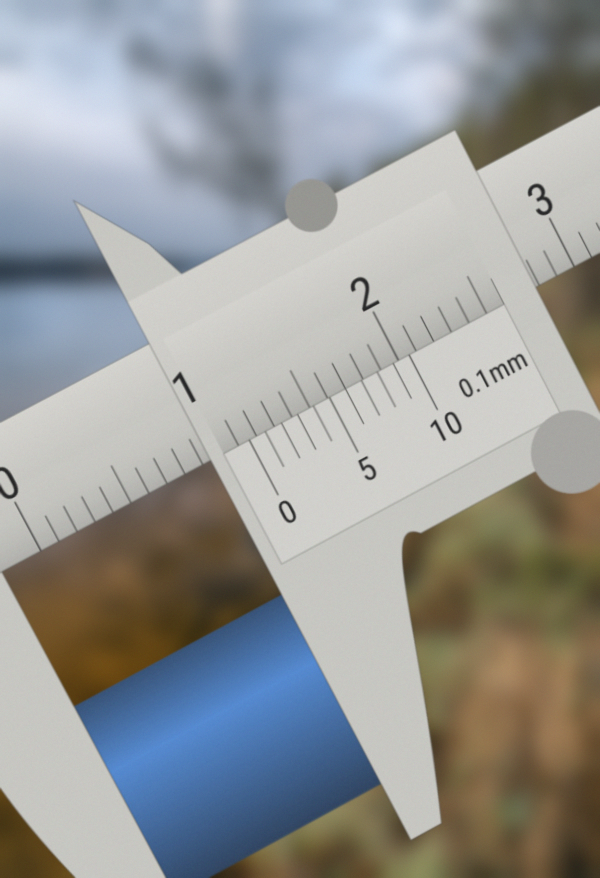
11.6 mm
